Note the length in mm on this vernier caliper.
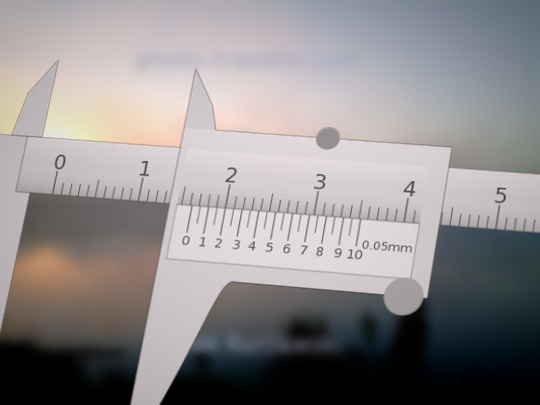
16.2 mm
